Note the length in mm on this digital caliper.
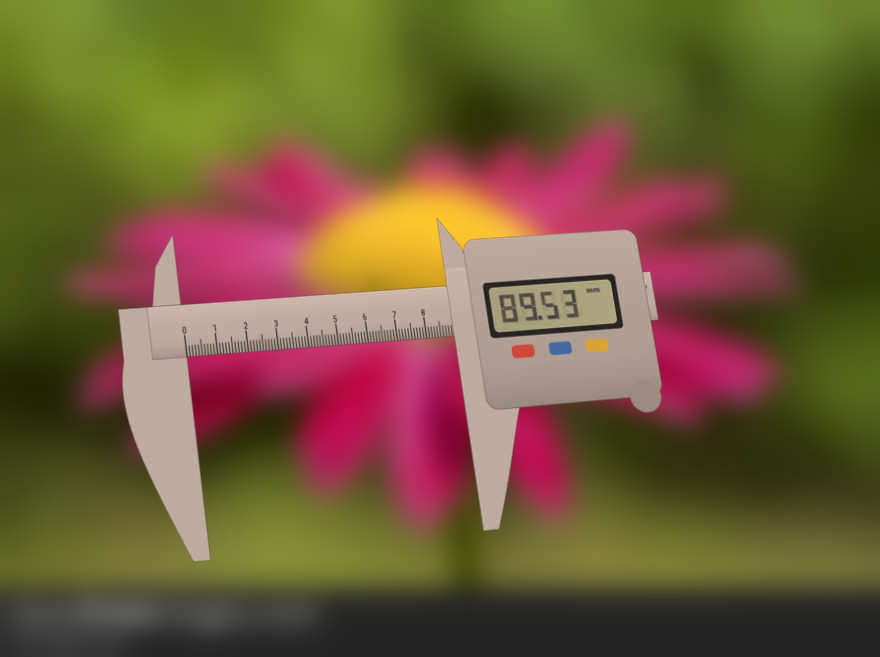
89.53 mm
